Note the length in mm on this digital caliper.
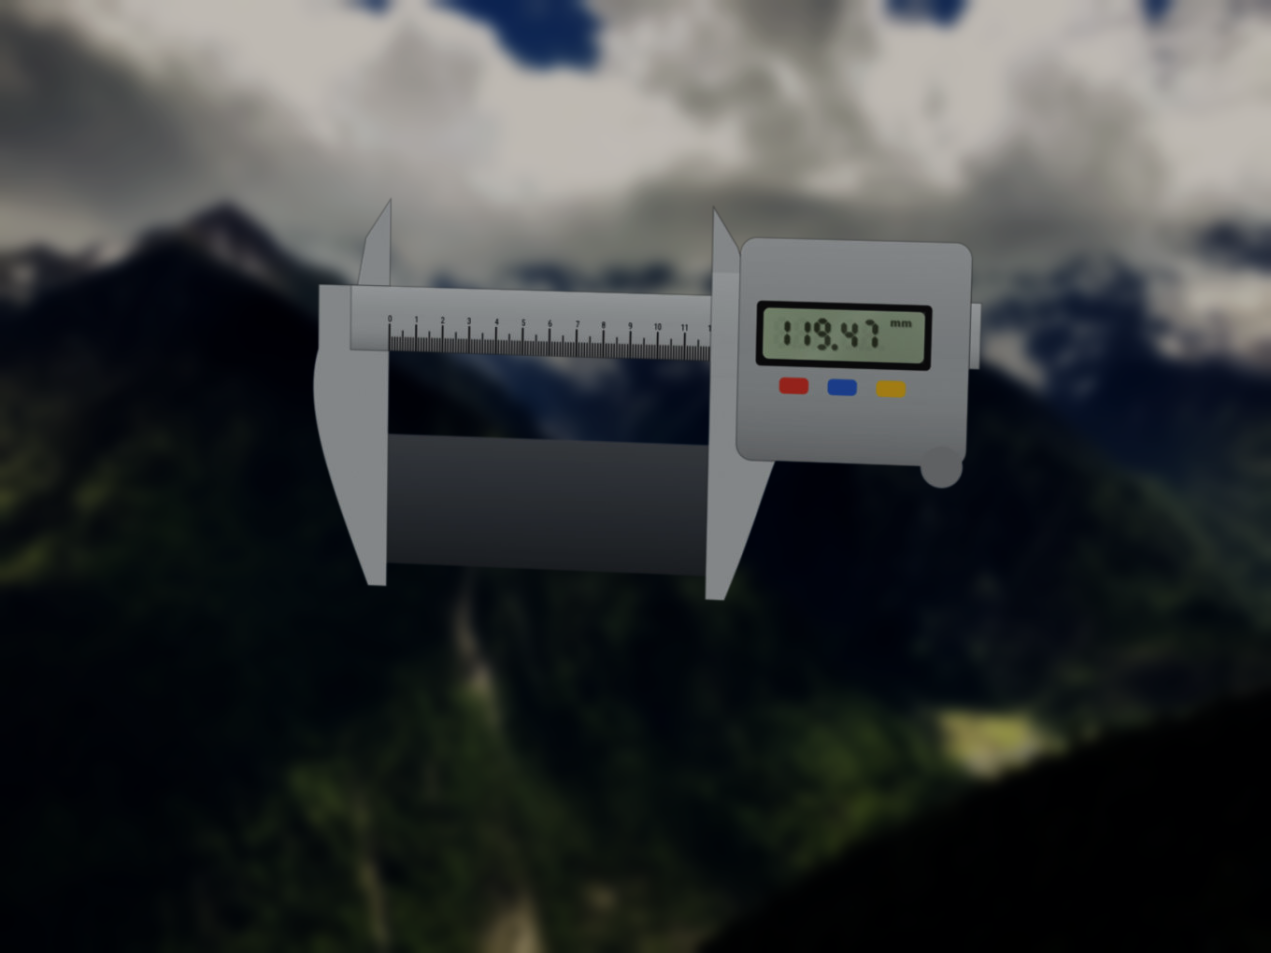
119.47 mm
